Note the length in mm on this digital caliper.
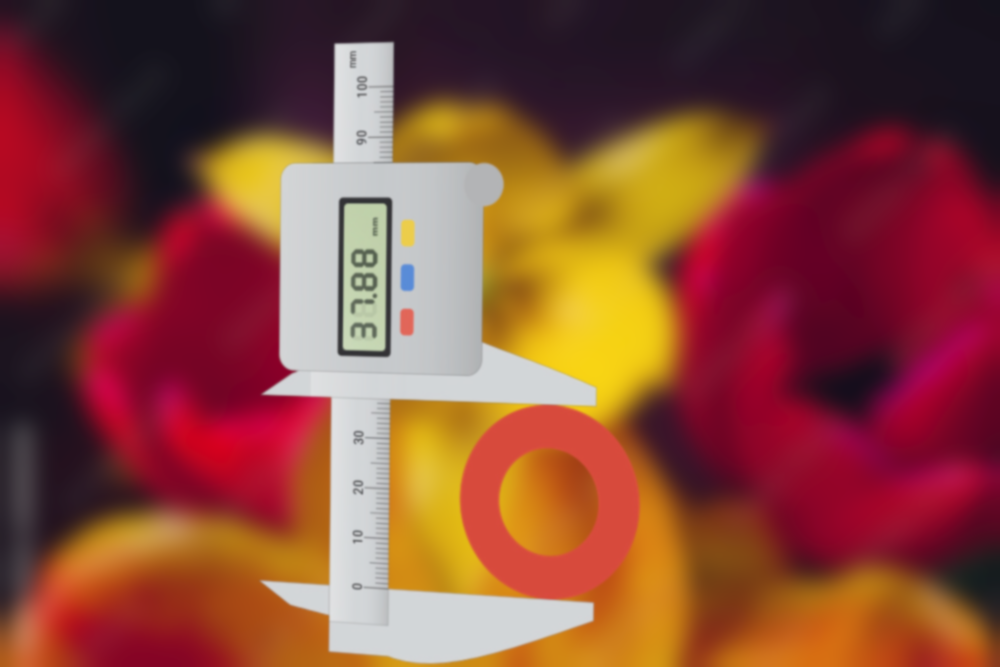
37.88 mm
